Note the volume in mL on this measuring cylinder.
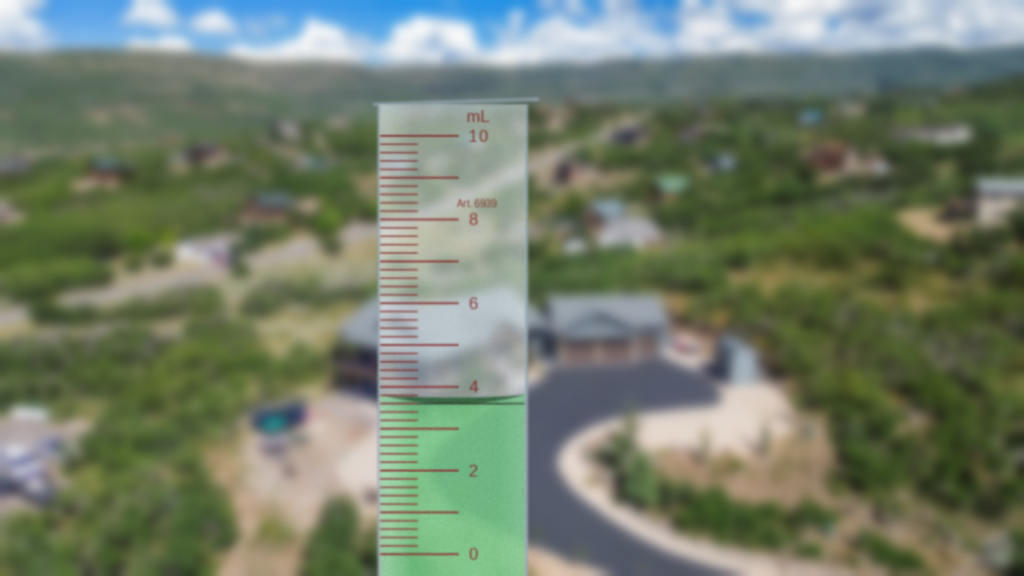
3.6 mL
